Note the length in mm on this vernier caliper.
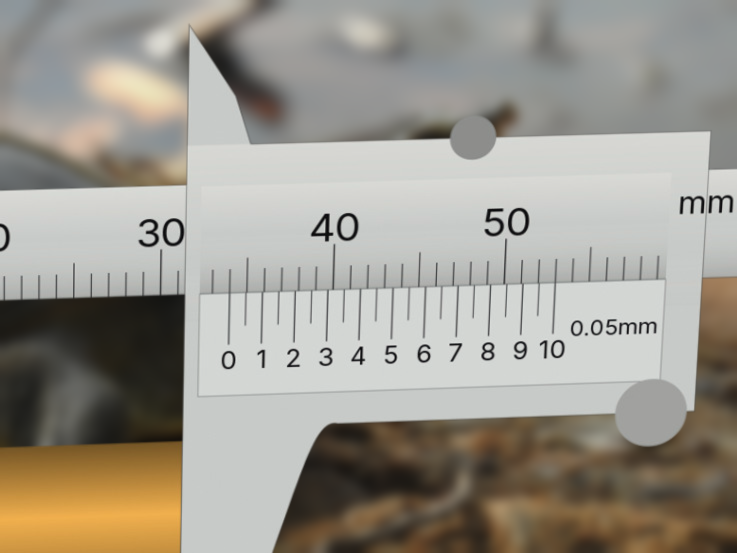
34.0 mm
